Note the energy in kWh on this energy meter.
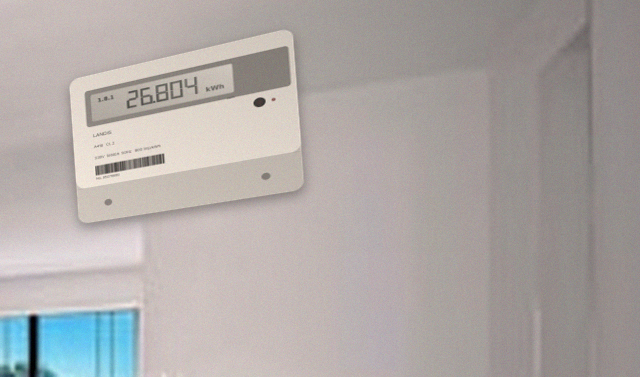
26.804 kWh
